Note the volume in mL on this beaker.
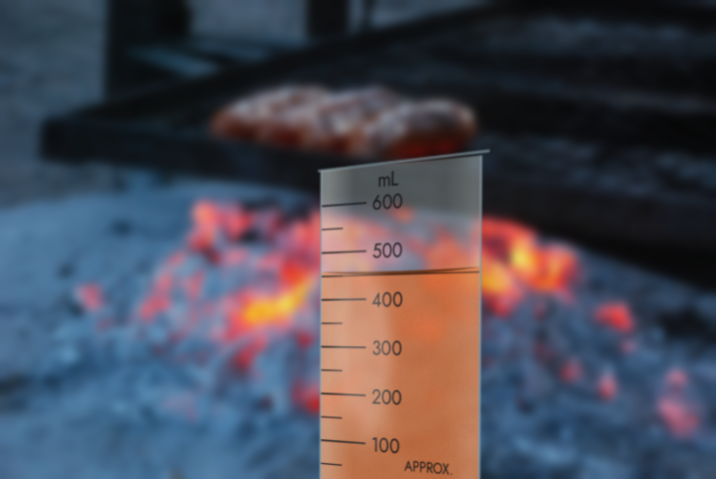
450 mL
